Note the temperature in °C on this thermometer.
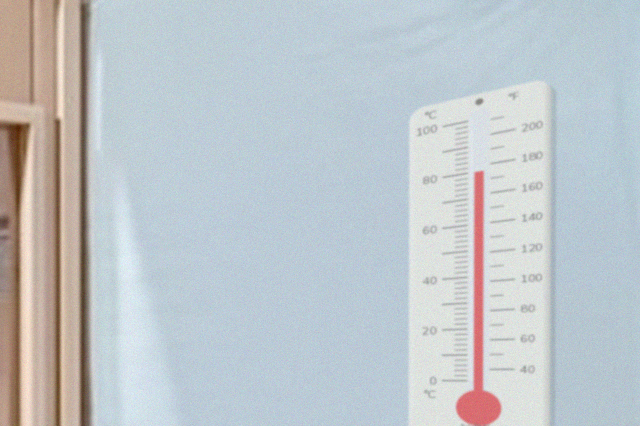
80 °C
